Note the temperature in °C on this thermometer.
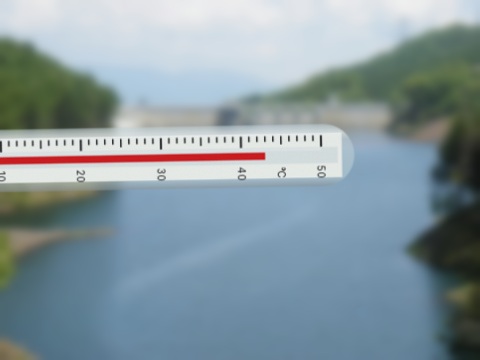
43 °C
